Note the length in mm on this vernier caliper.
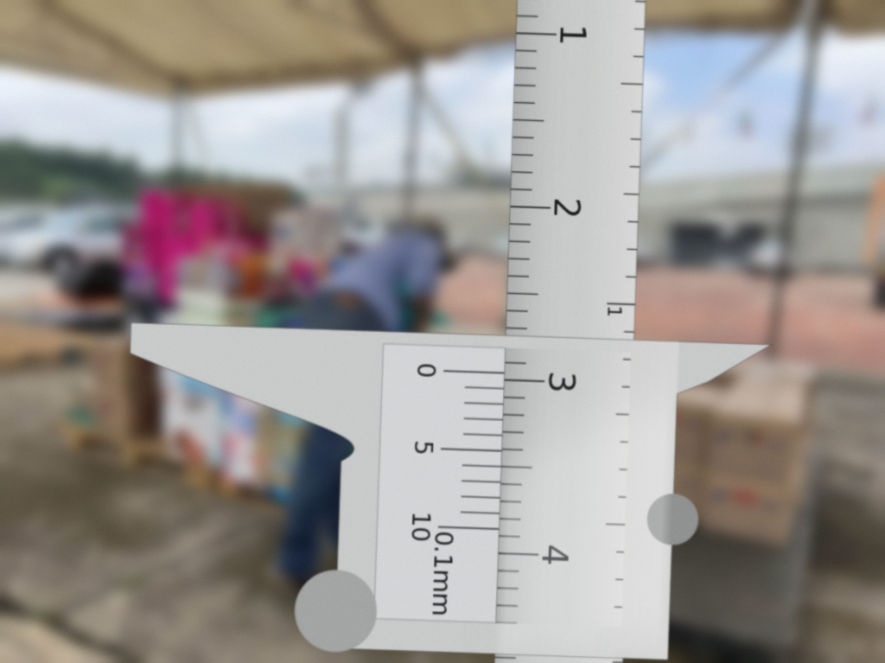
29.6 mm
